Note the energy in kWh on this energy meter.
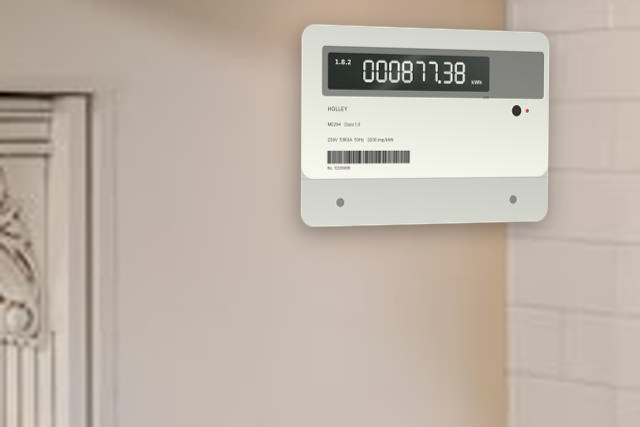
877.38 kWh
